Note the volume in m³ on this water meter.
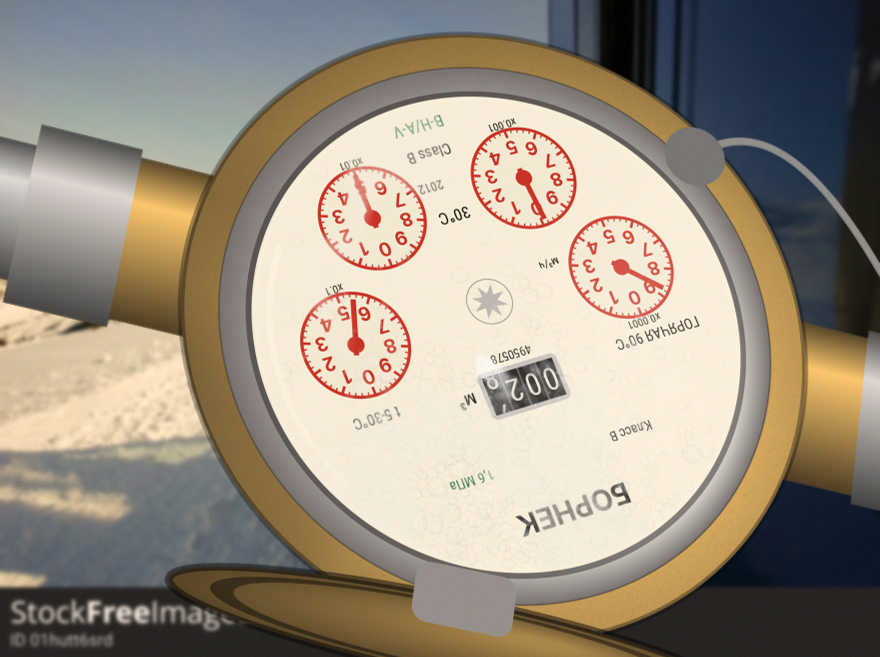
27.5498 m³
